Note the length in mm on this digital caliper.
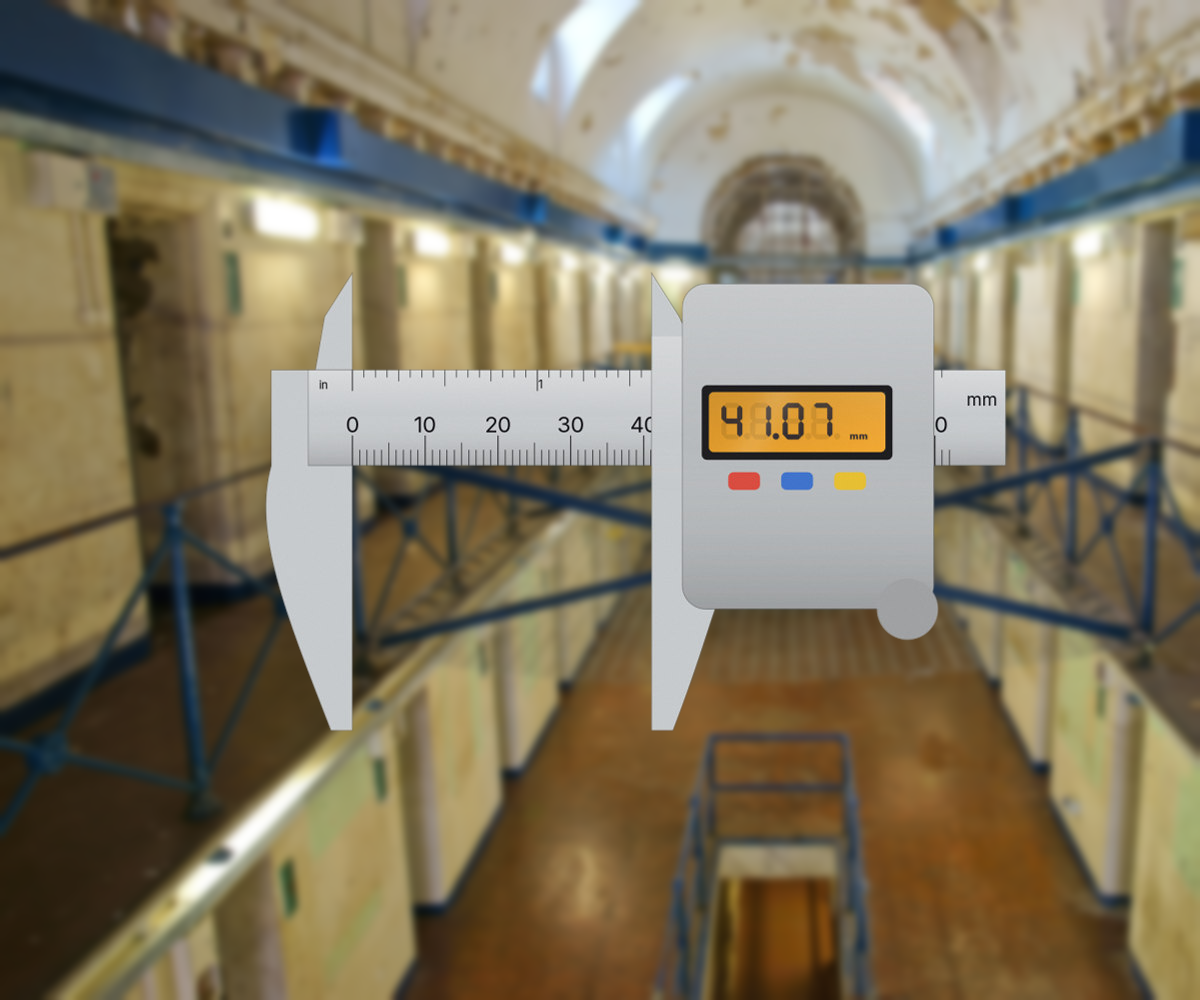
41.07 mm
